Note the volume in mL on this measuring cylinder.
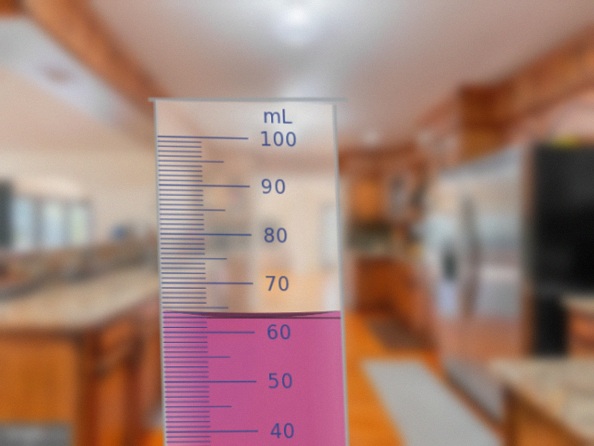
63 mL
